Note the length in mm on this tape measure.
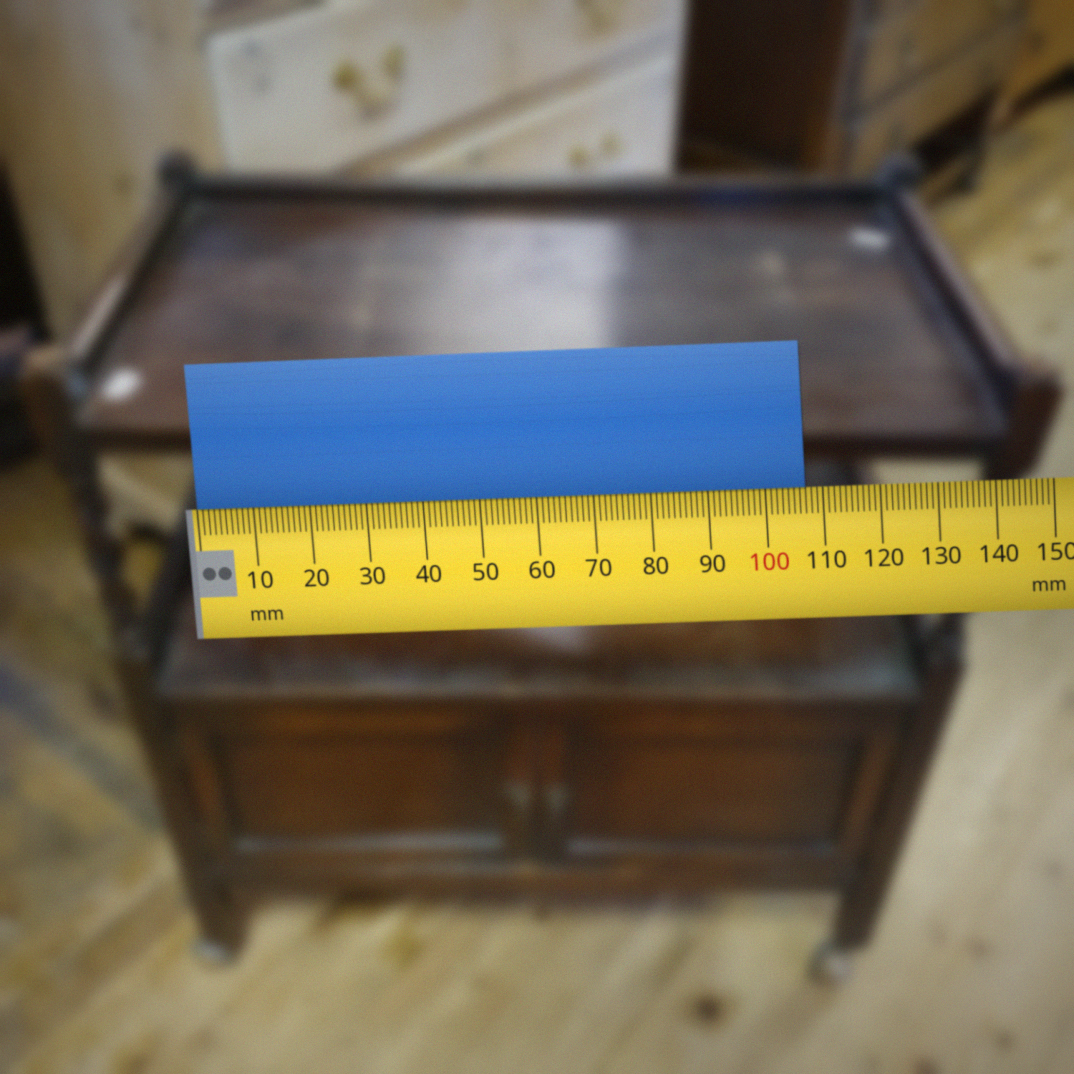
107 mm
